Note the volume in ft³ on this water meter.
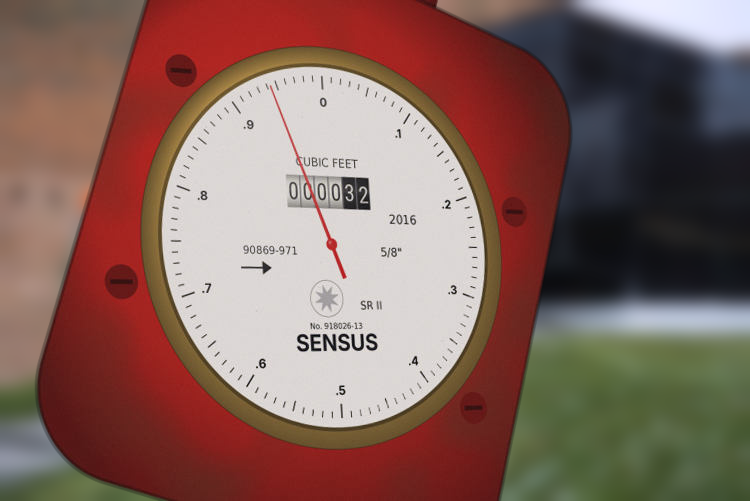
31.94 ft³
